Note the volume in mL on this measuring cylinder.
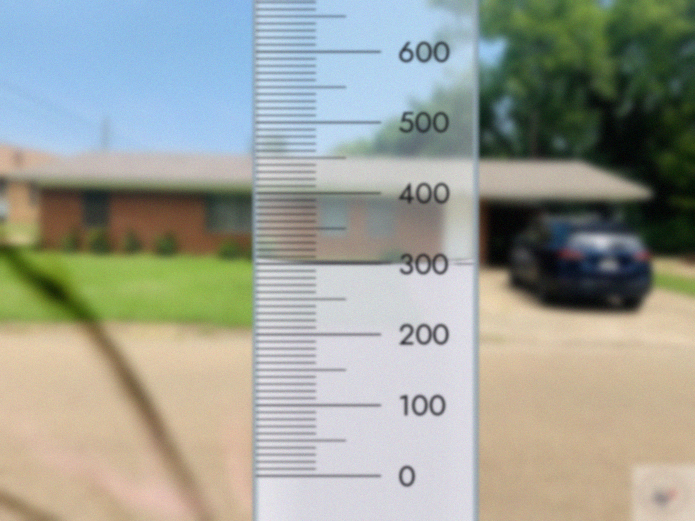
300 mL
